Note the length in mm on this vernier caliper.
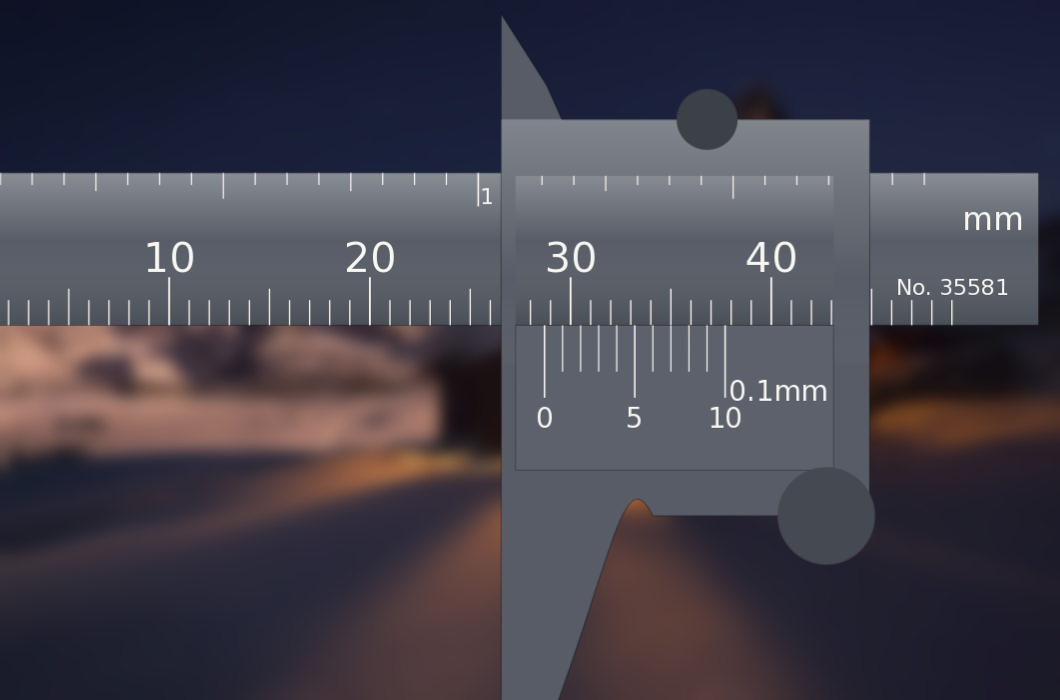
28.7 mm
